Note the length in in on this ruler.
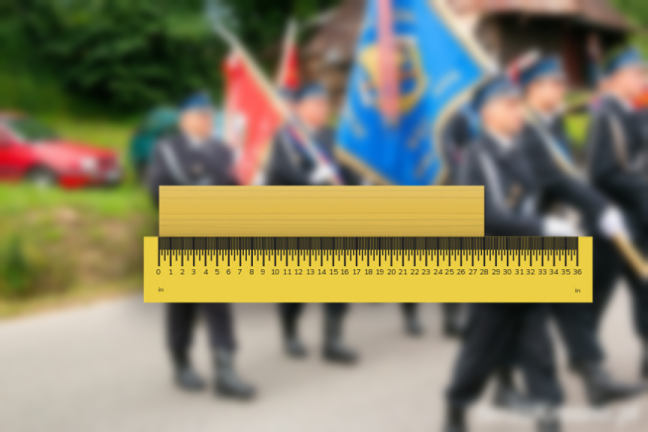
28 in
